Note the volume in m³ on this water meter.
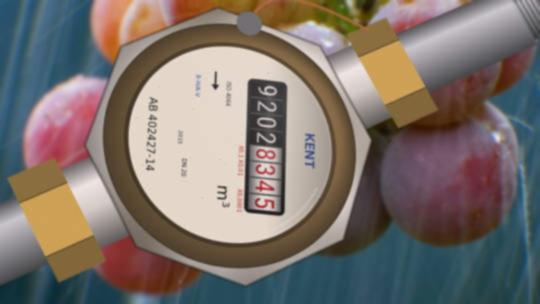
9202.8345 m³
